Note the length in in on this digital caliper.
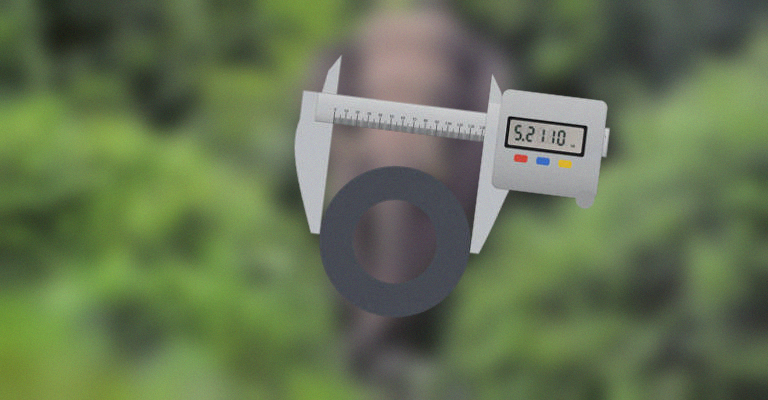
5.2110 in
